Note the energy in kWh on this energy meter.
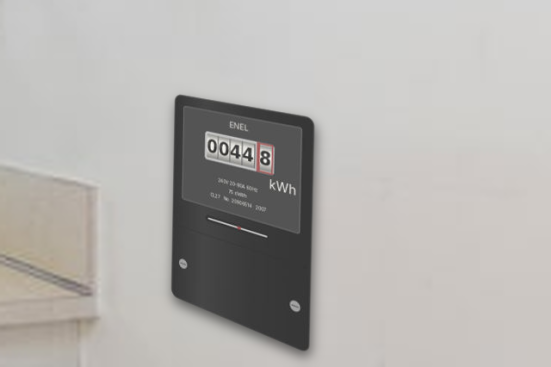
44.8 kWh
